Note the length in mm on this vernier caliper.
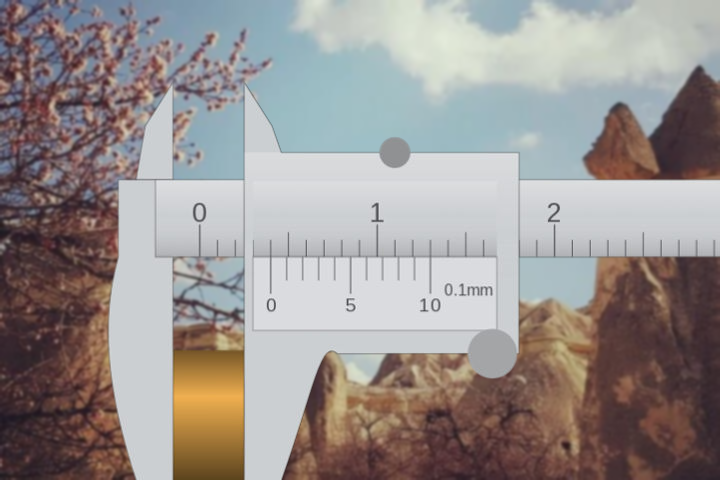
4.0 mm
